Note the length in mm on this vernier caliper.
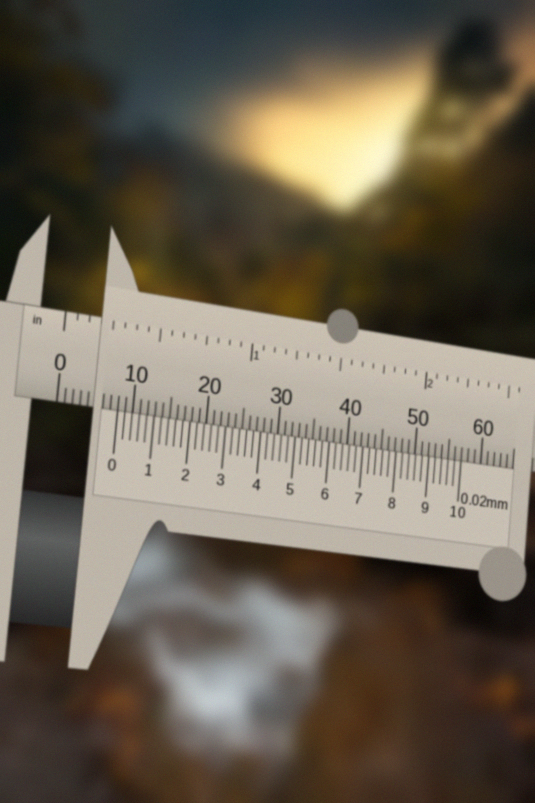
8.0 mm
